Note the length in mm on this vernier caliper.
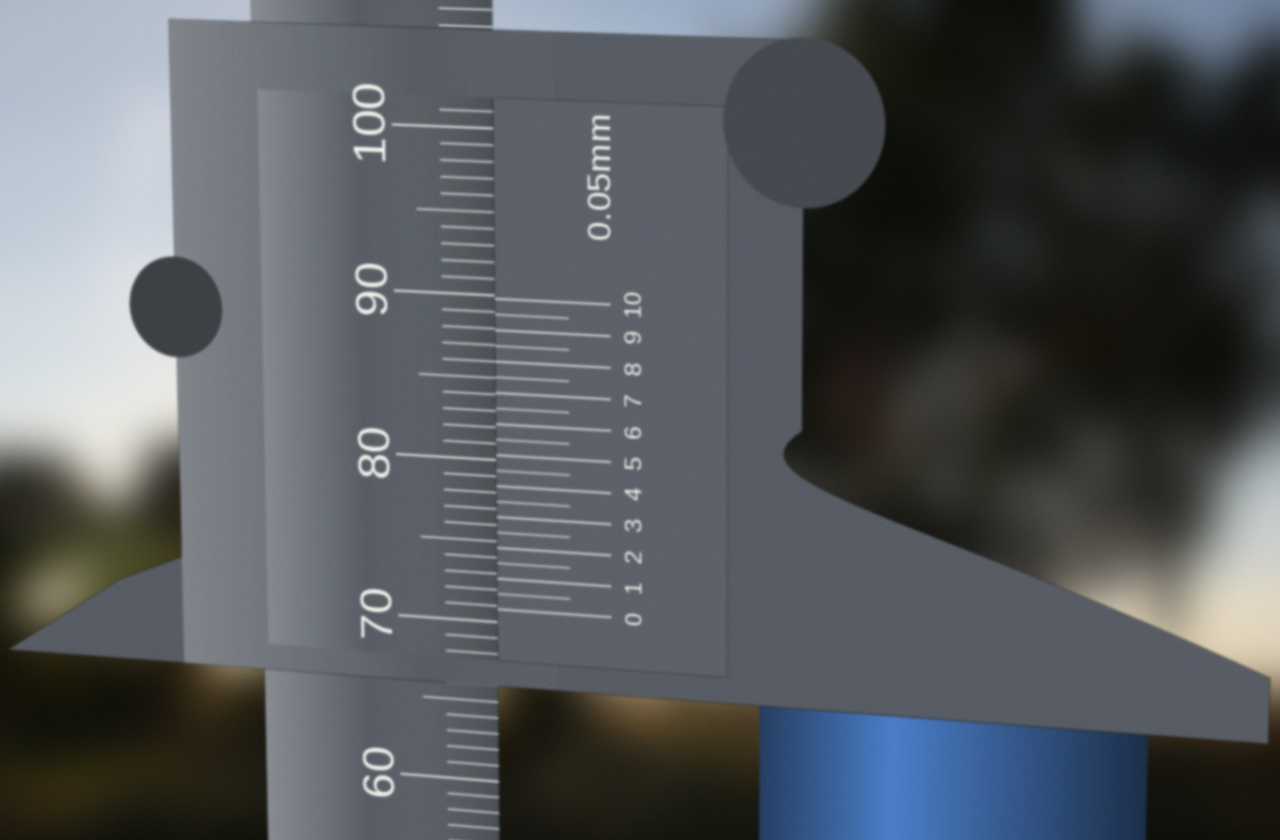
70.8 mm
